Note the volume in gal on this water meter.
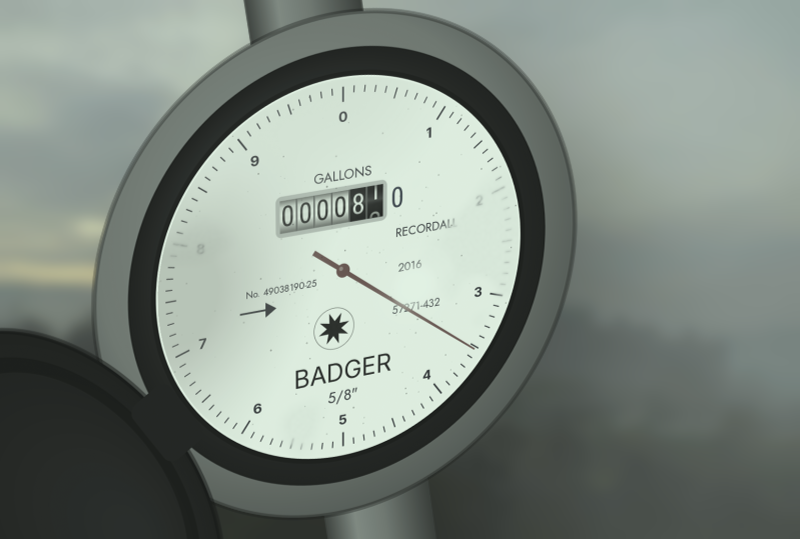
813.5 gal
